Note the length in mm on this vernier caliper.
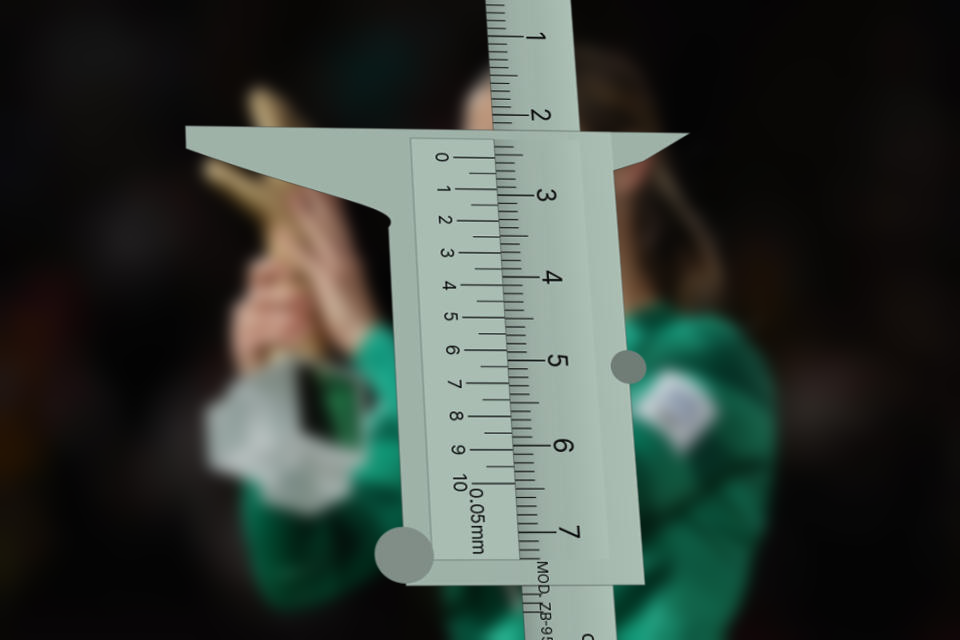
25.4 mm
